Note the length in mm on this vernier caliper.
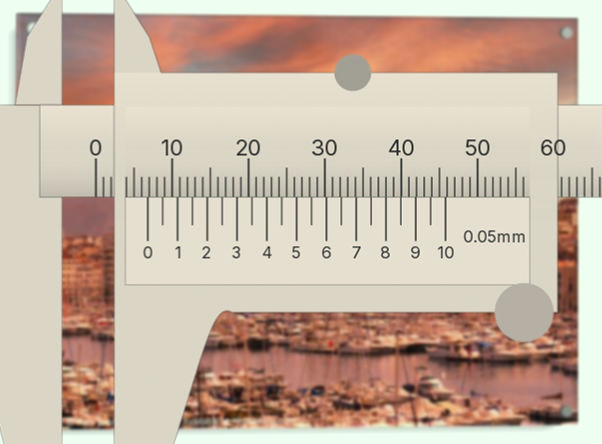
6.8 mm
